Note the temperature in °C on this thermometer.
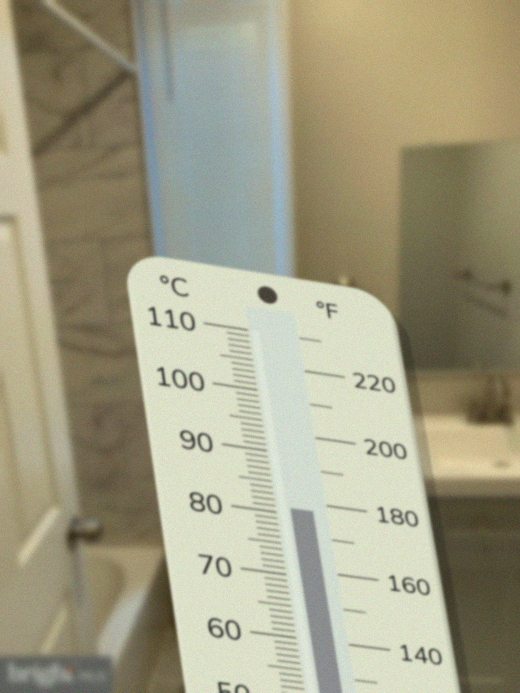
81 °C
